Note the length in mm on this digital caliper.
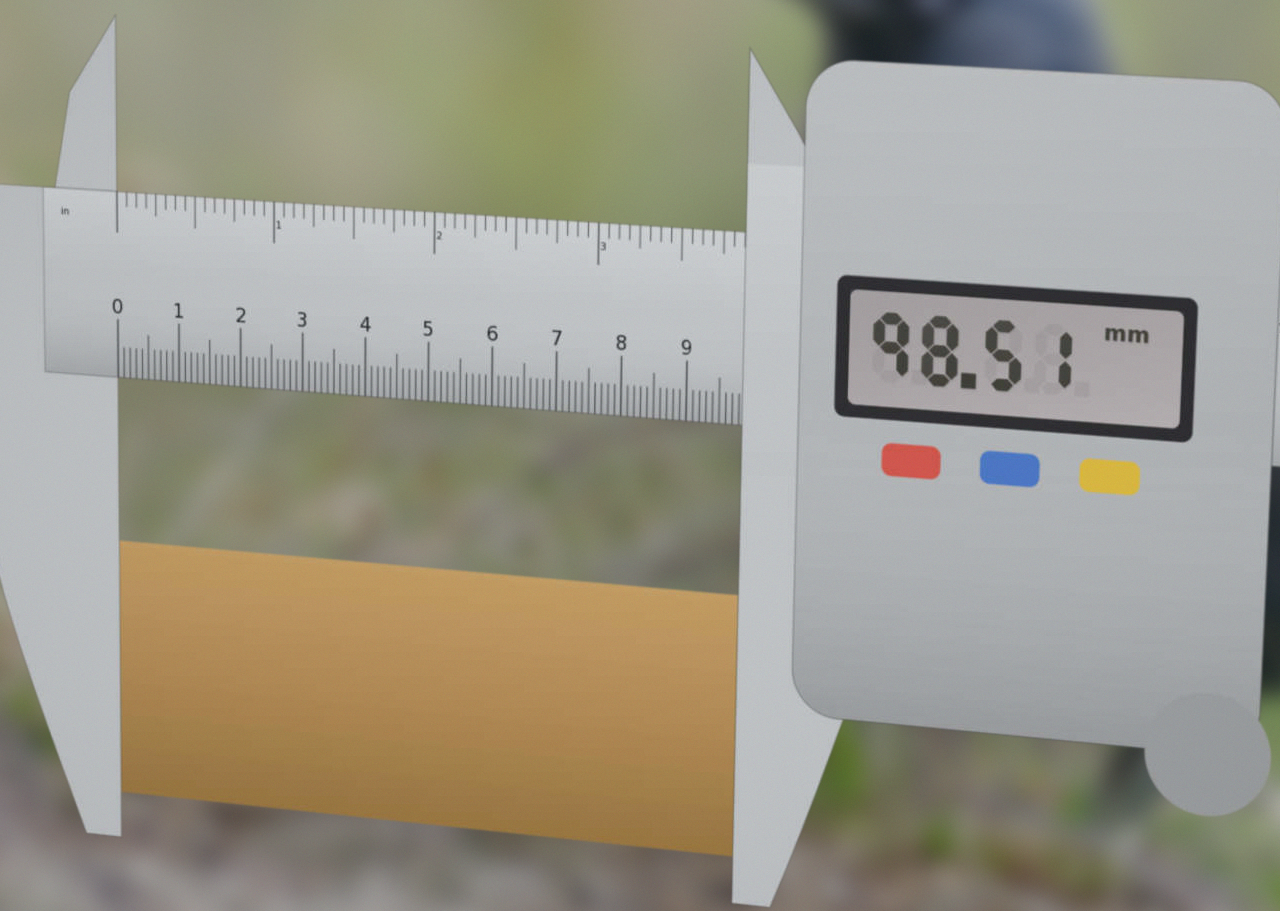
98.51 mm
